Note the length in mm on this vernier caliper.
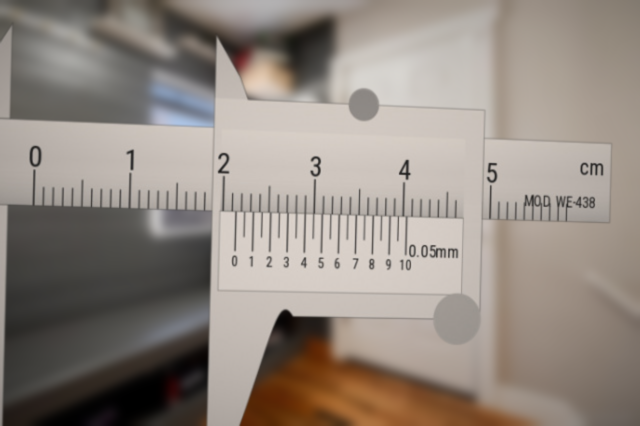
21.4 mm
